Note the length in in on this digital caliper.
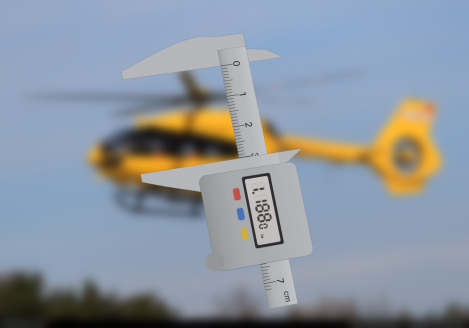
1.1880 in
